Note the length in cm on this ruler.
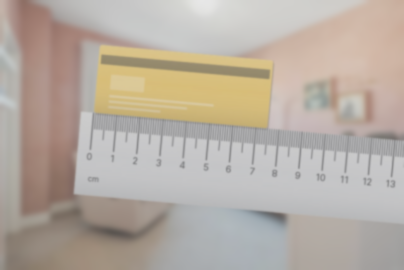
7.5 cm
